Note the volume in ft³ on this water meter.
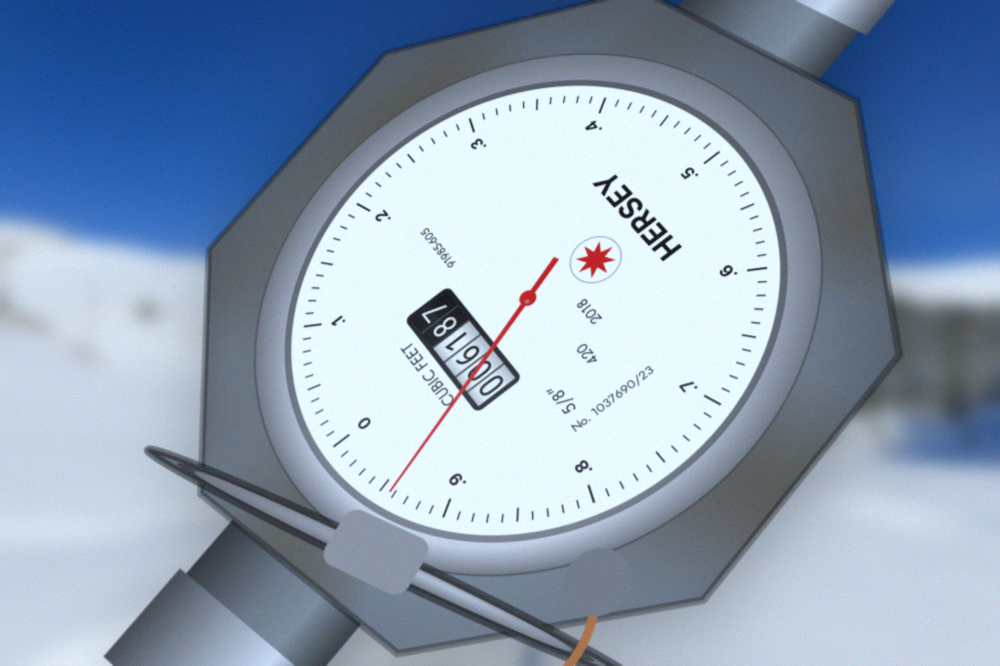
6186.94 ft³
